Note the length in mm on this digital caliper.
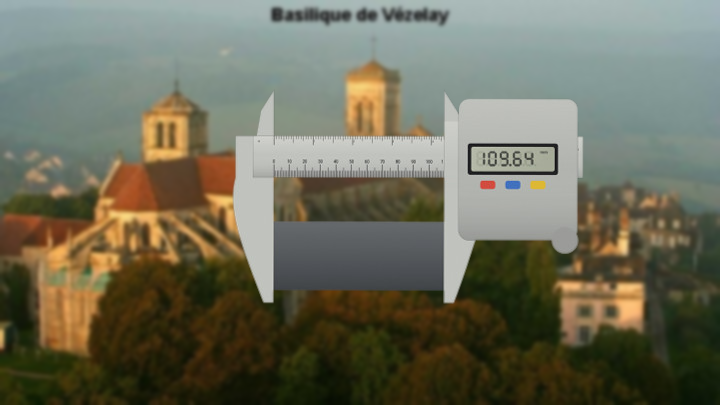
109.64 mm
